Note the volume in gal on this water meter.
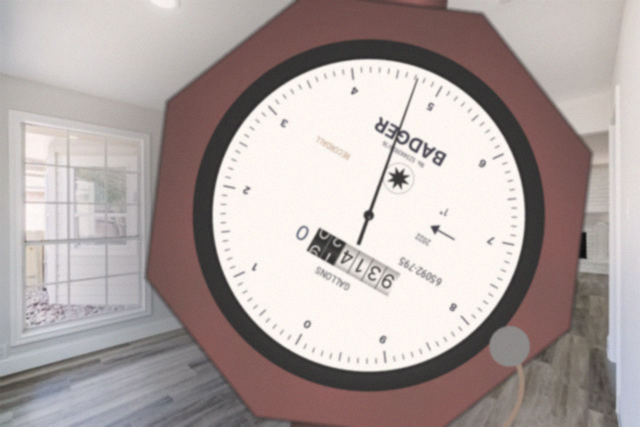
9314194.7 gal
